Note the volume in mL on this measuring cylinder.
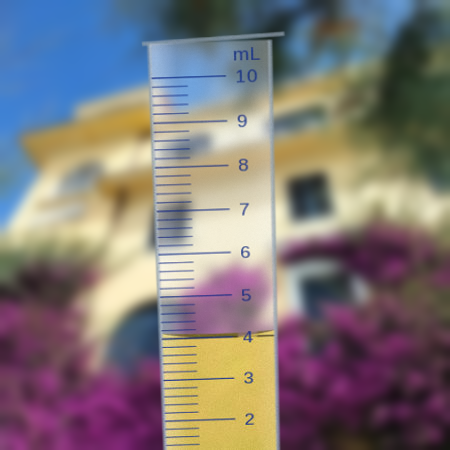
4 mL
